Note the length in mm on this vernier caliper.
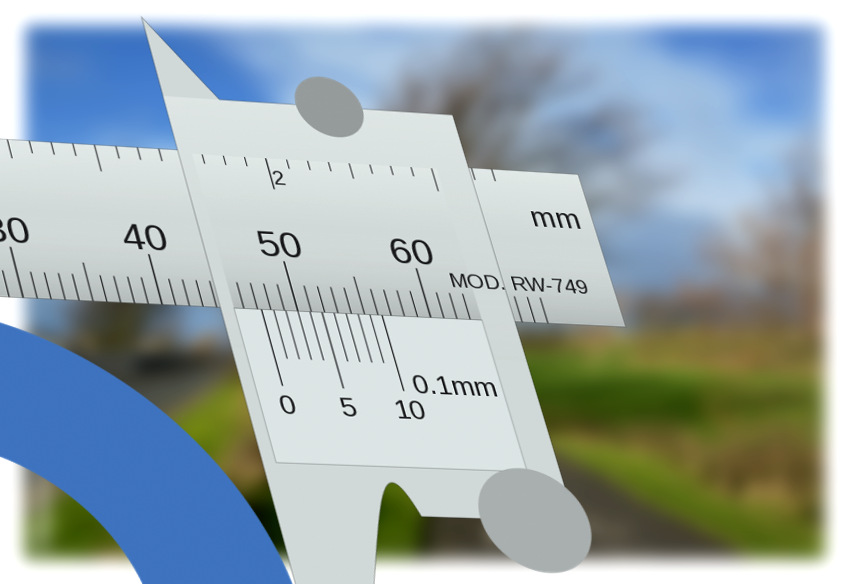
47.3 mm
